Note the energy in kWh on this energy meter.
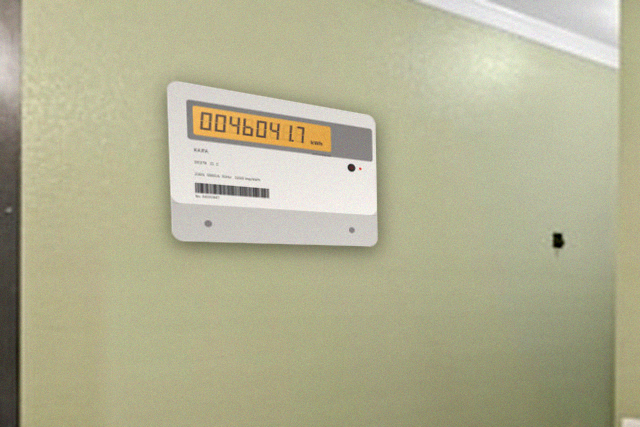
46041.7 kWh
